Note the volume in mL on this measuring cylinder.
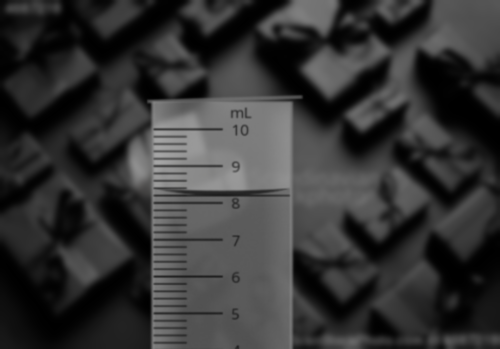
8.2 mL
